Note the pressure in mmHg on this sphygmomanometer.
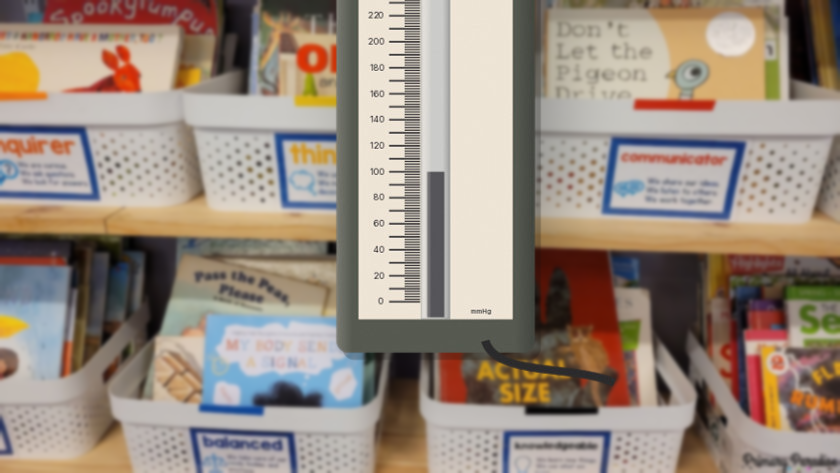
100 mmHg
